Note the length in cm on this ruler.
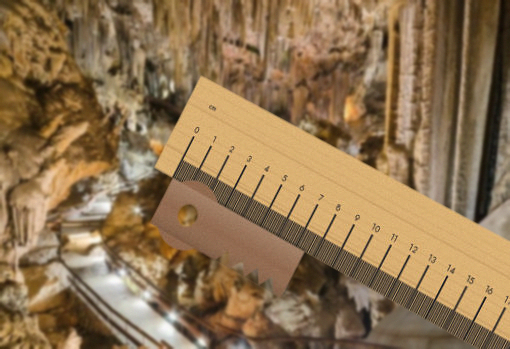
7.5 cm
